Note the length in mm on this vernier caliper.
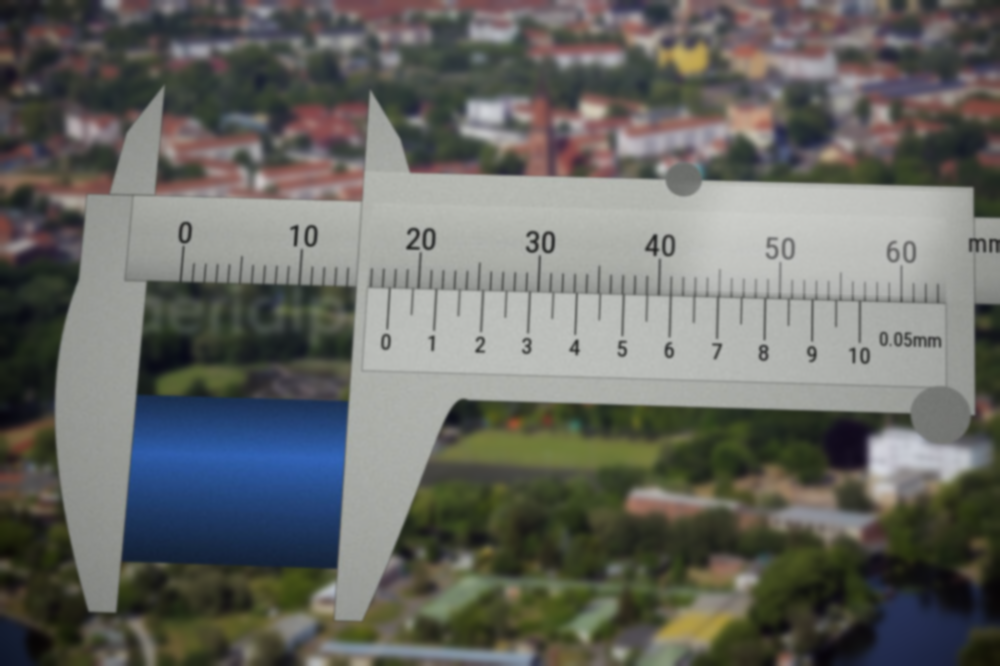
17.6 mm
